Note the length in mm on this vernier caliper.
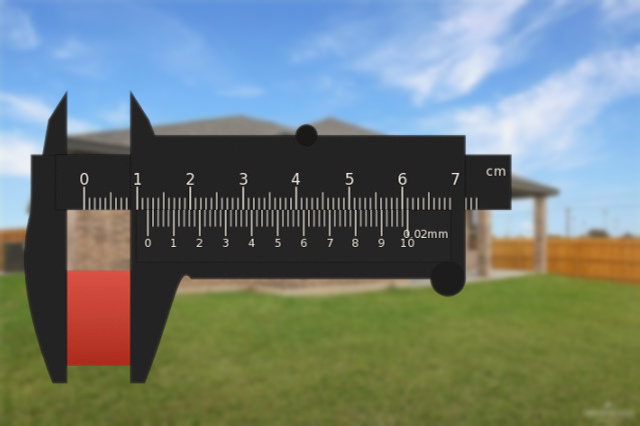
12.0 mm
